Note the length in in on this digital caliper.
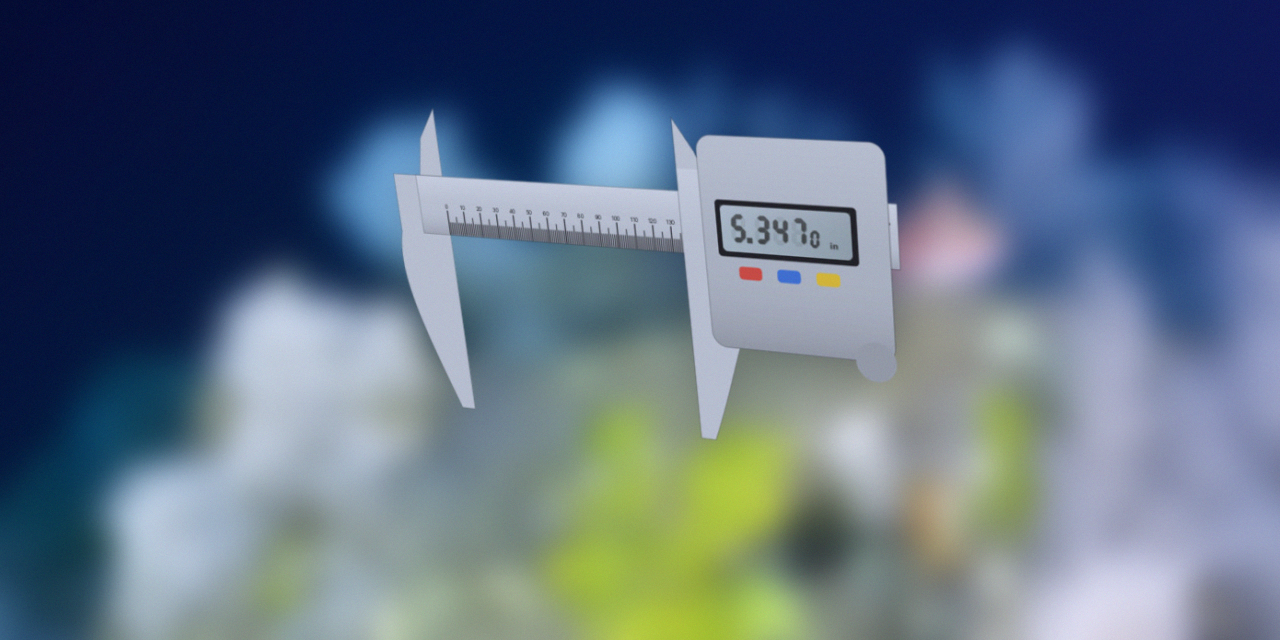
5.3470 in
